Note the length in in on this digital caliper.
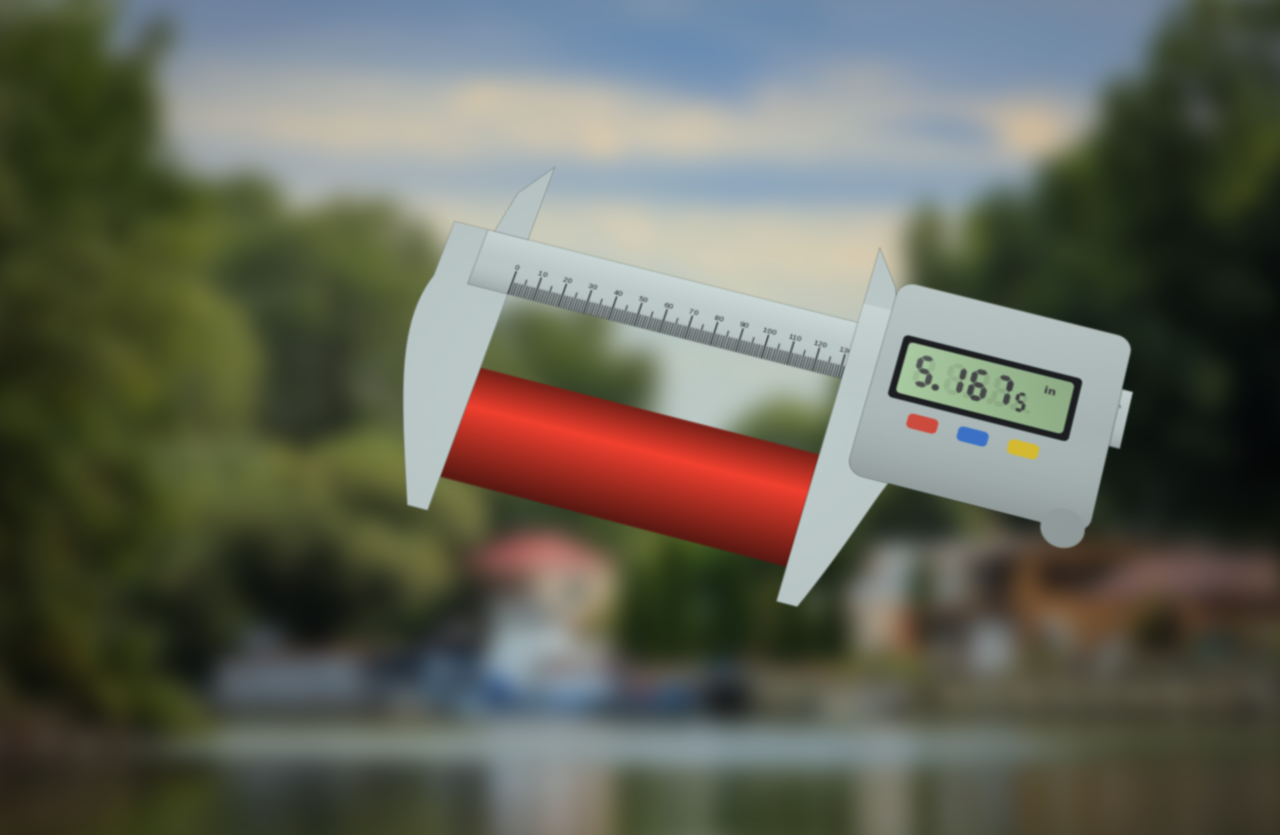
5.1675 in
